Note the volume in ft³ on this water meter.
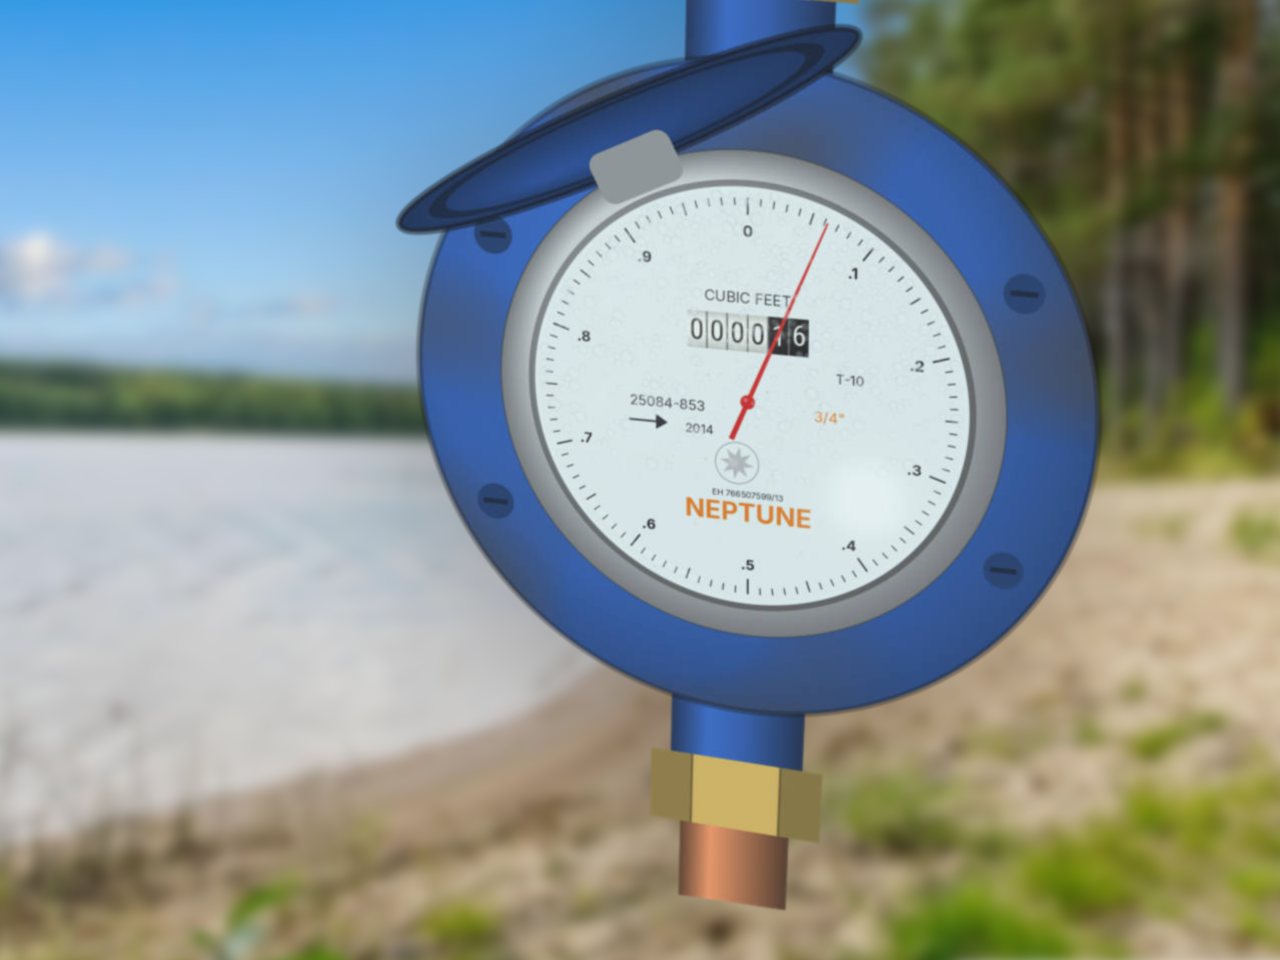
16.06 ft³
